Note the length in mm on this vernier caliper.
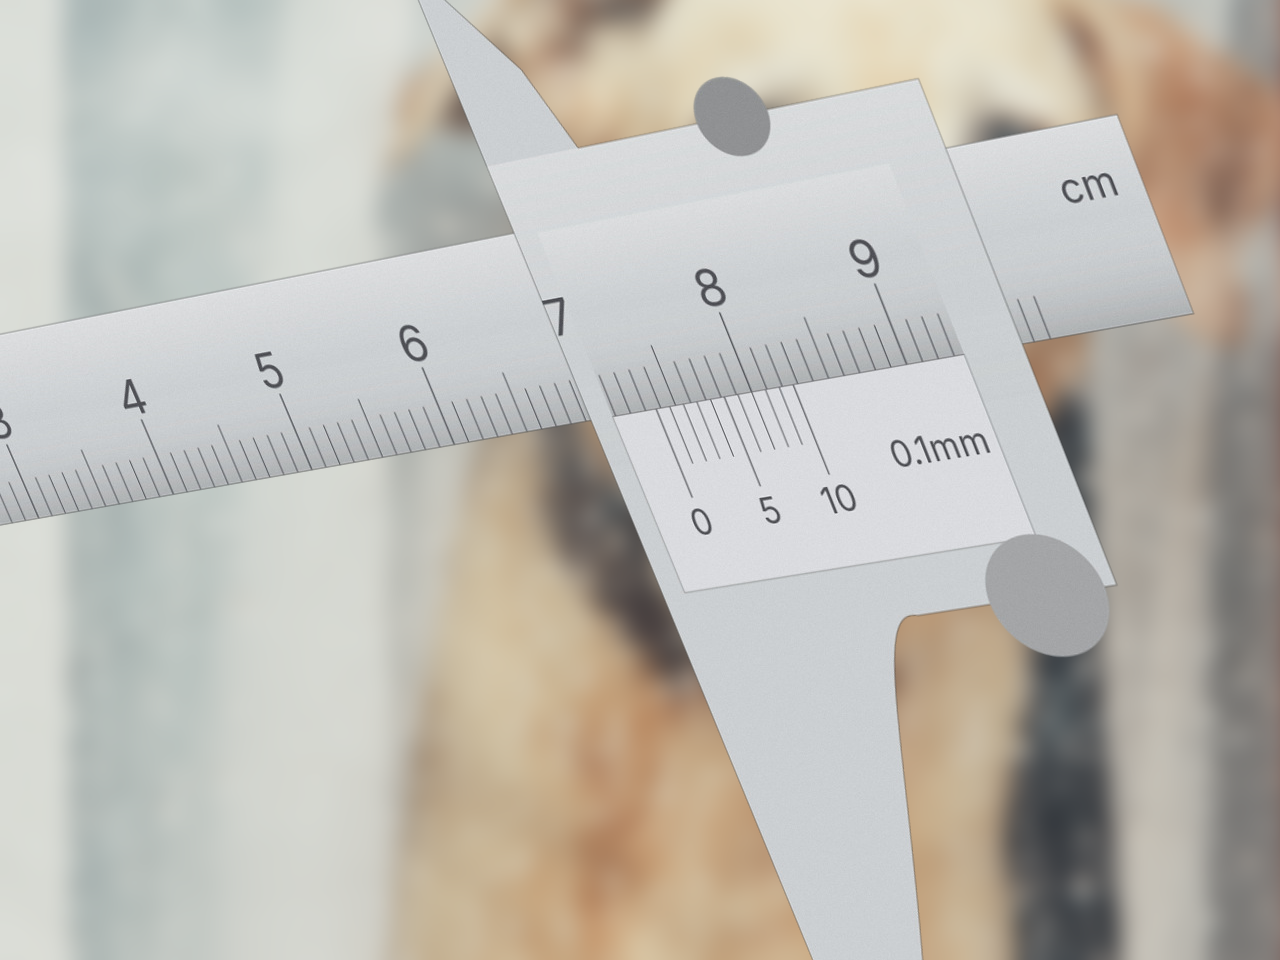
73.7 mm
